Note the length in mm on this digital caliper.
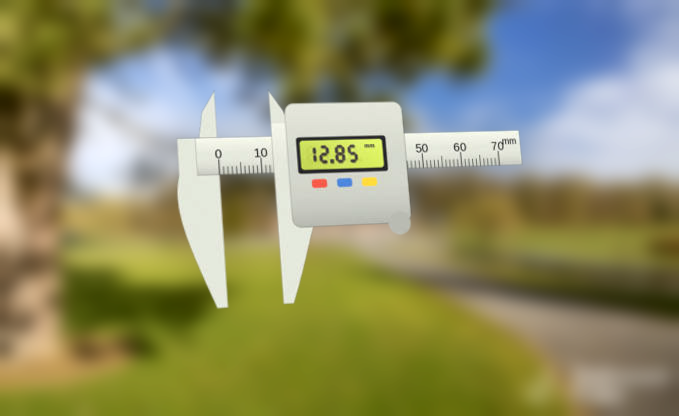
12.85 mm
